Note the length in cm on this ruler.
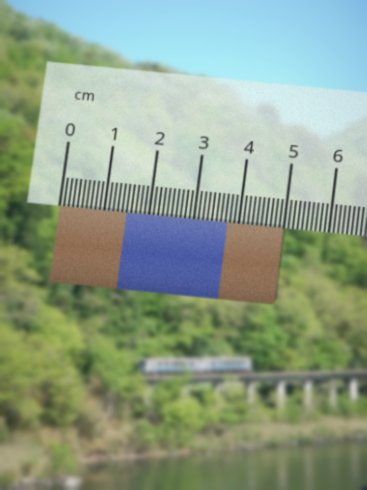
5 cm
